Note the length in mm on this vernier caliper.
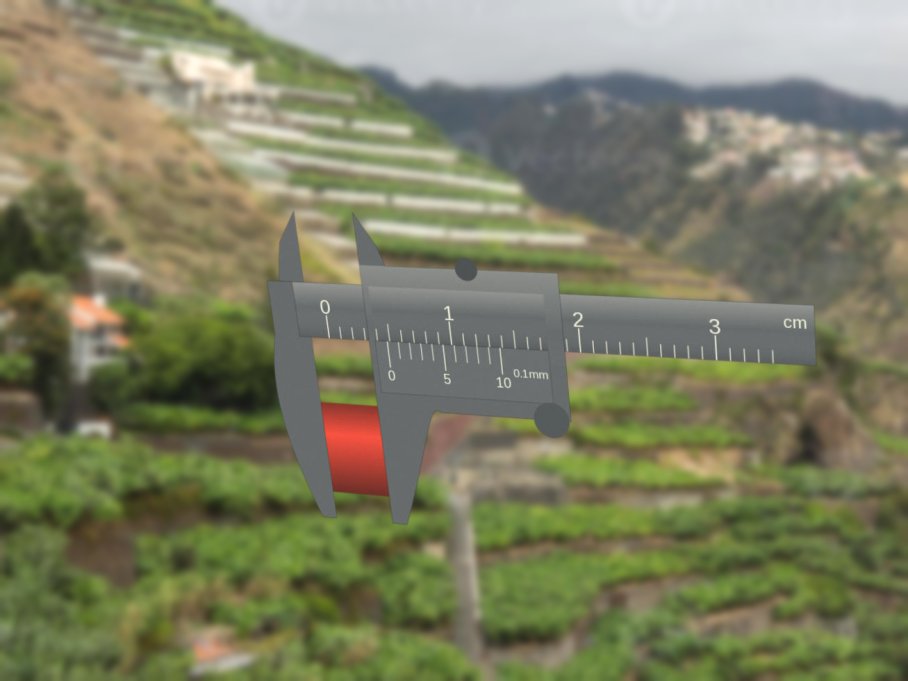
4.8 mm
